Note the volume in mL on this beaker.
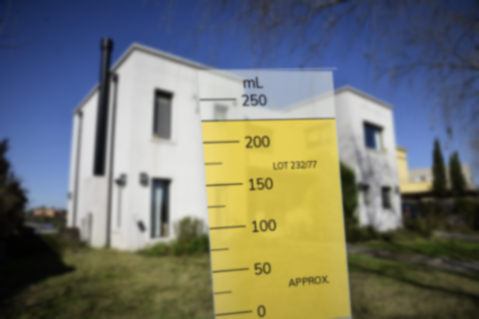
225 mL
